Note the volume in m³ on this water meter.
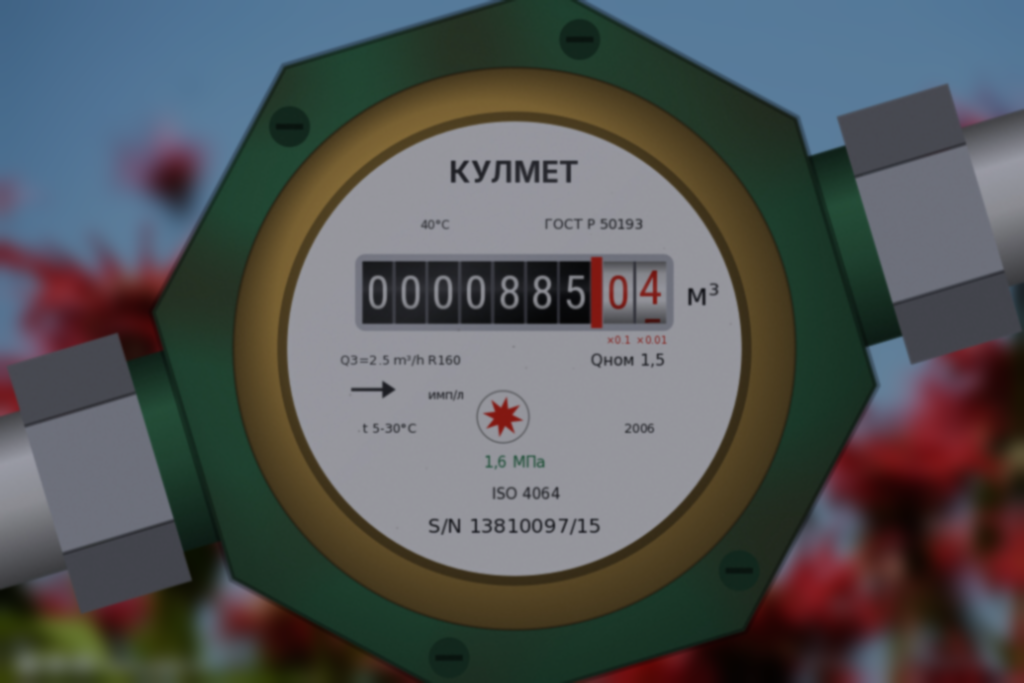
885.04 m³
